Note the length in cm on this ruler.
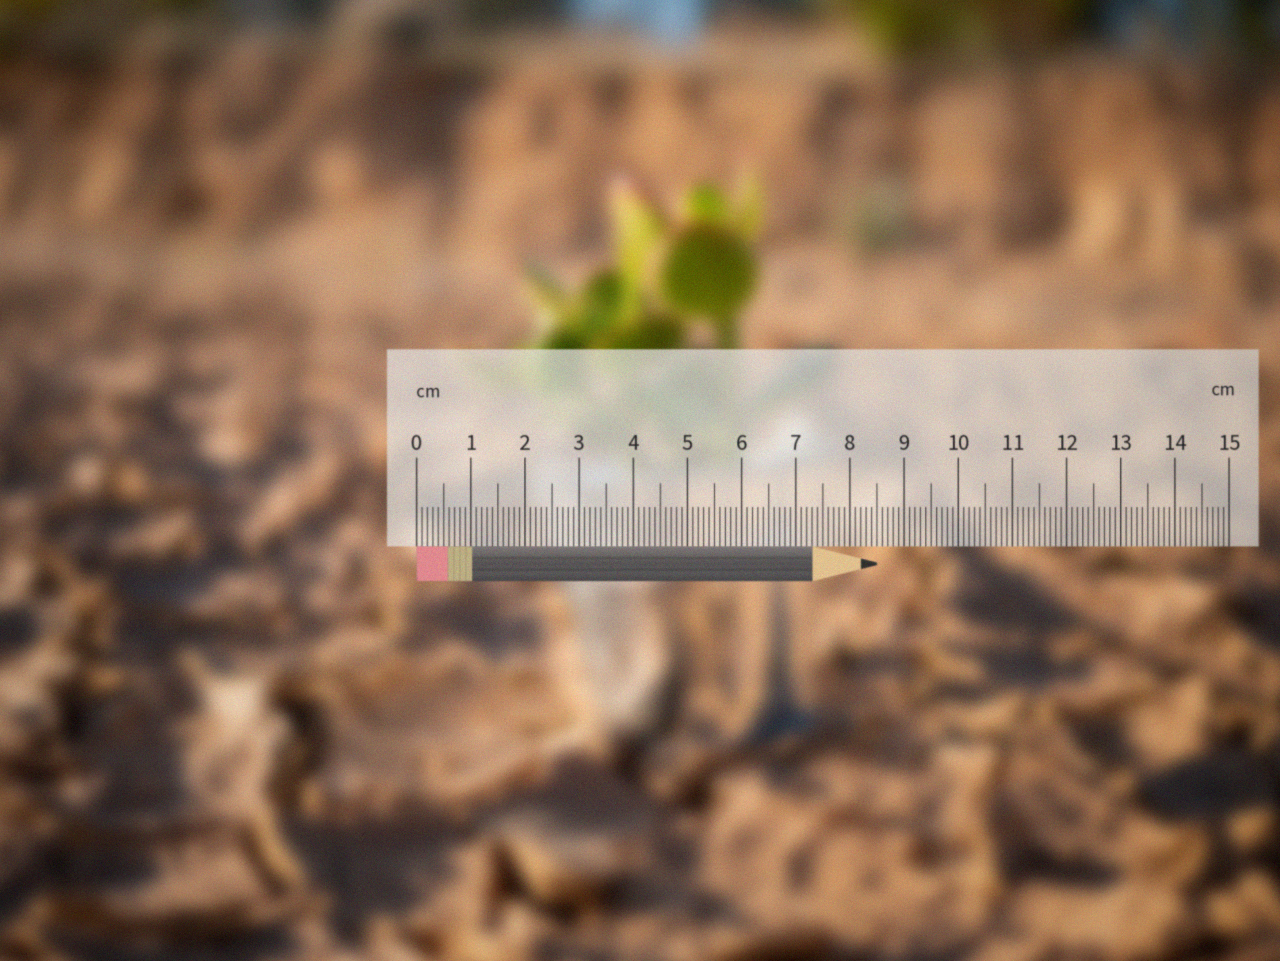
8.5 cm
